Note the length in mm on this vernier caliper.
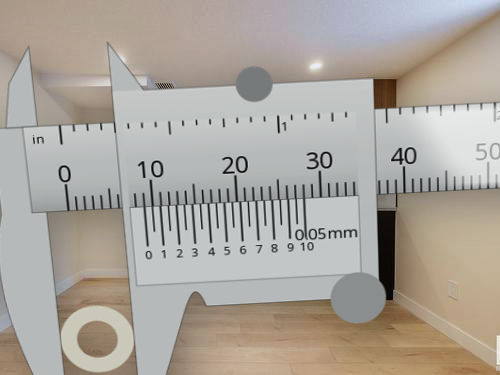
9.0 mm
